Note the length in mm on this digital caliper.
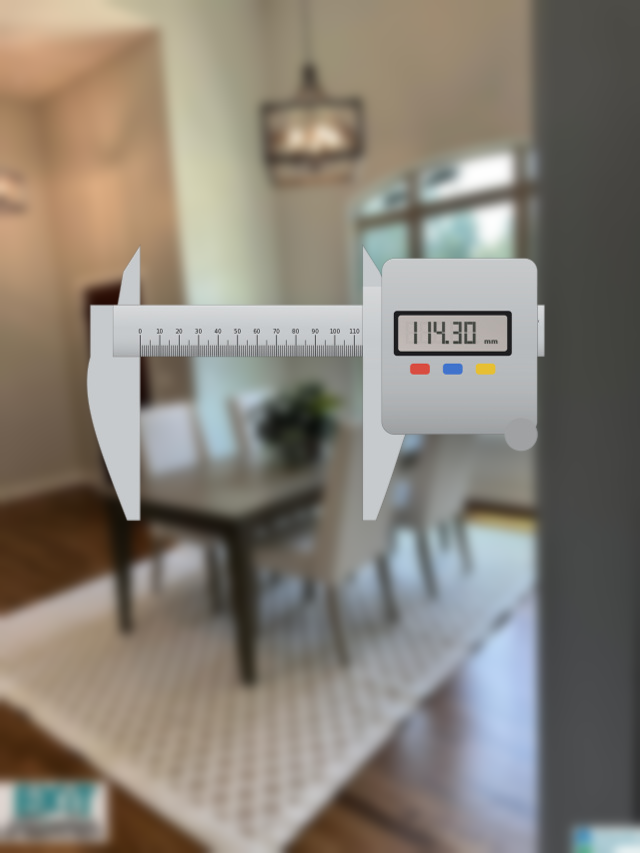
114.30 mm
